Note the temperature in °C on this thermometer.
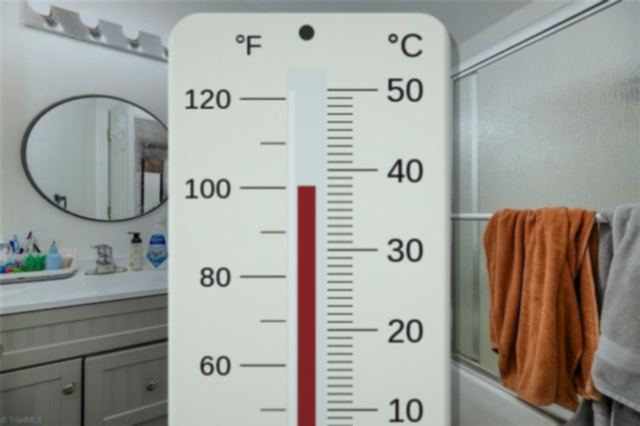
38 °C
